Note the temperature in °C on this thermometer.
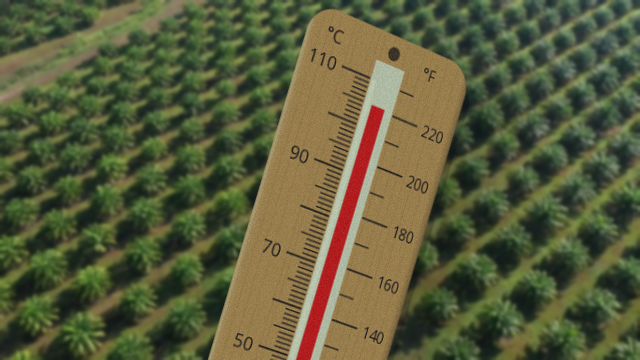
105 °C
